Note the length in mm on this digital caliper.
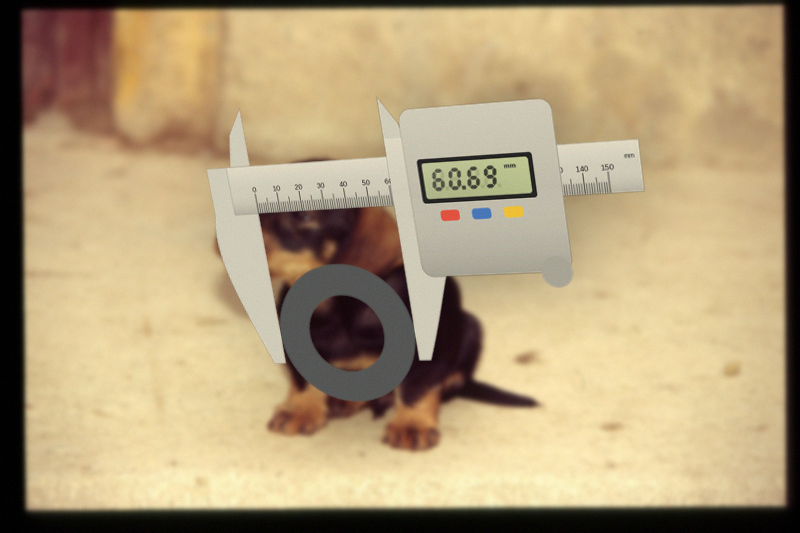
60.69 mm
